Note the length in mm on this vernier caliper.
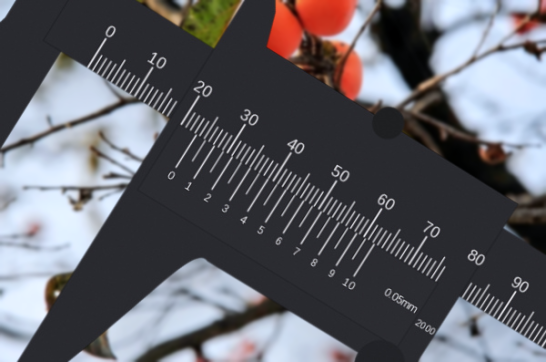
23.4 mm
